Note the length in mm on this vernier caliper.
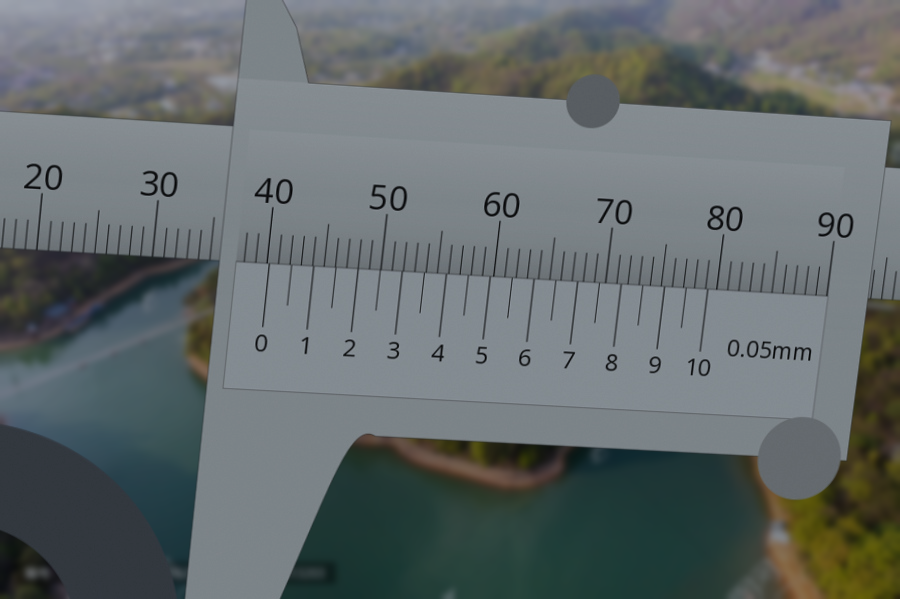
40.2 mm
